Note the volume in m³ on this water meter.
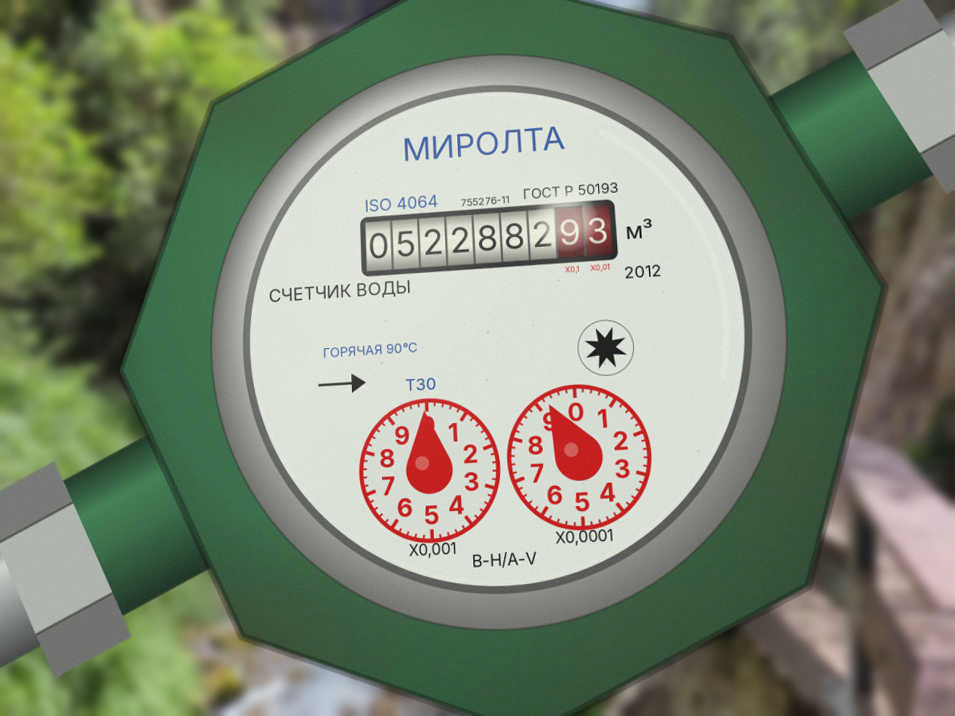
522882.9299 m³
